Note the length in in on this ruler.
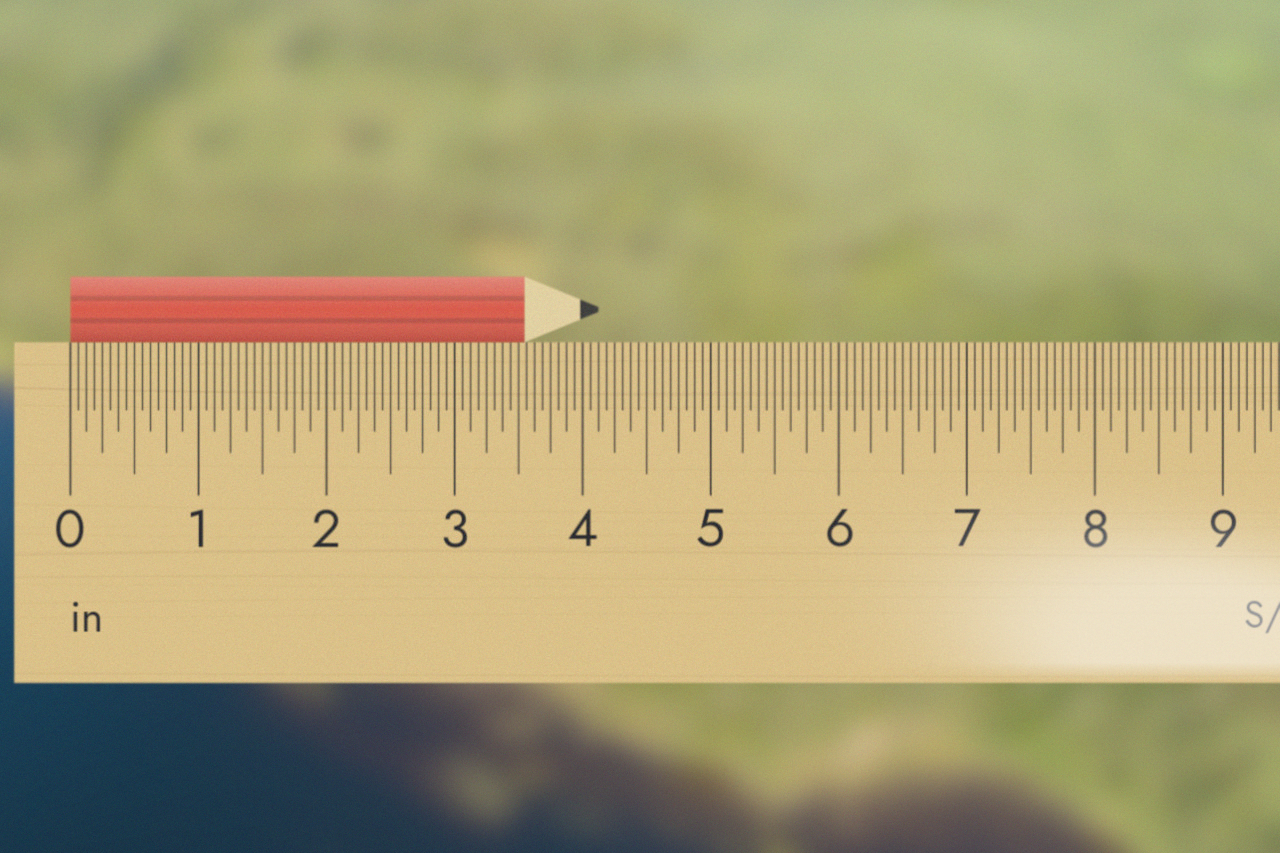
4.125 in
